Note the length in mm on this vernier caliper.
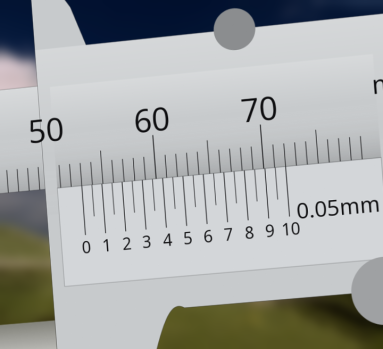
53.0 mm
